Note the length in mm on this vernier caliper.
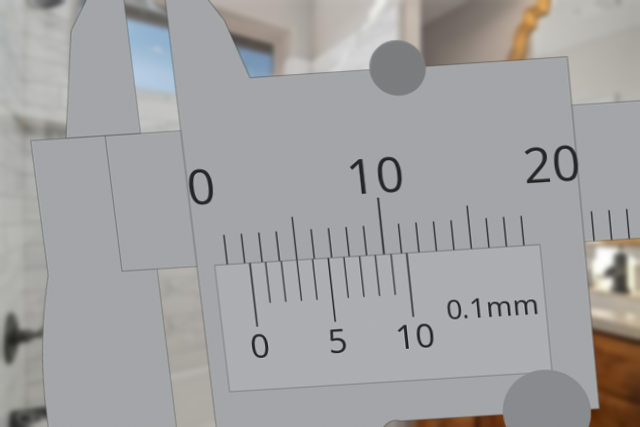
2.3 mm
